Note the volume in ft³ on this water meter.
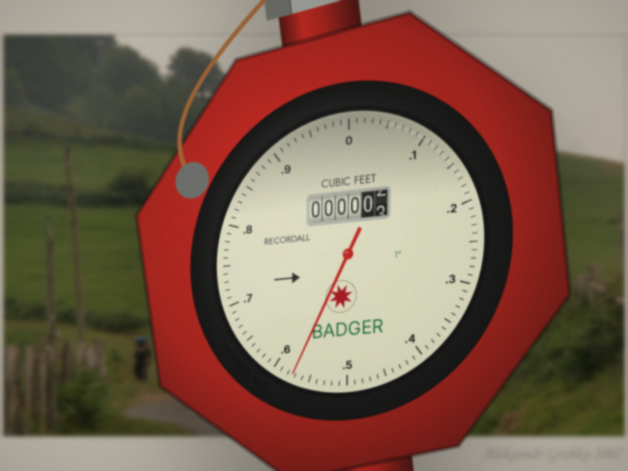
2.57 ft³
